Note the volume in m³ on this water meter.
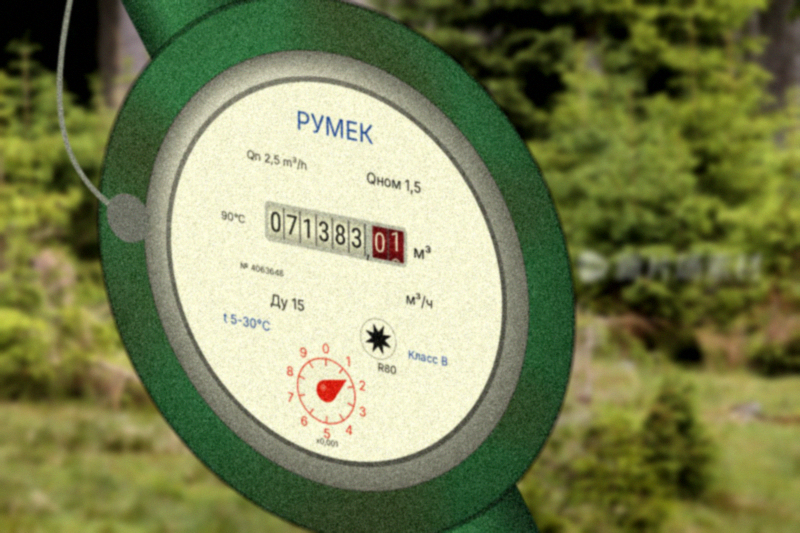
71383.011 m³
